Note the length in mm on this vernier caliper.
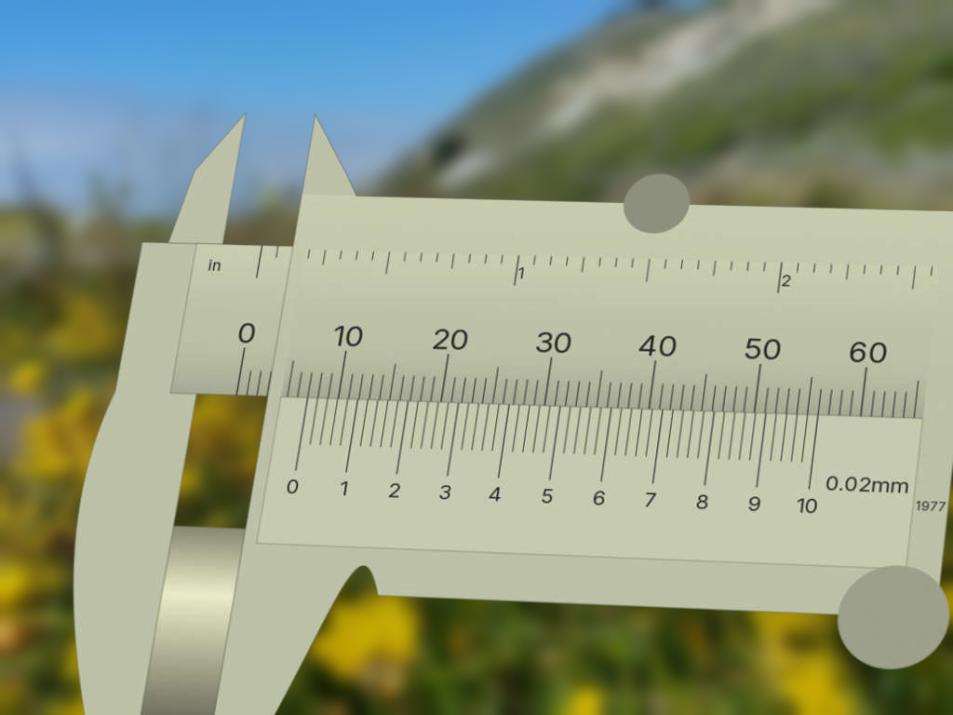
7.0 mm
